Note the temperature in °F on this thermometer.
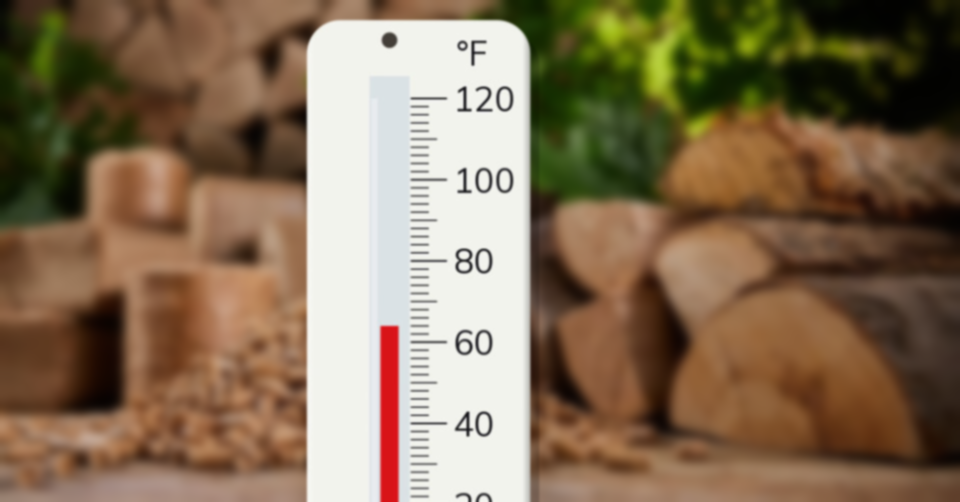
64 °F
